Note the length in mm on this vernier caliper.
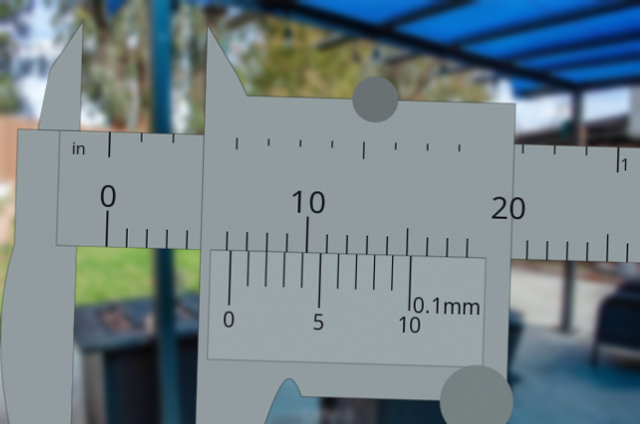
6.2 mm
